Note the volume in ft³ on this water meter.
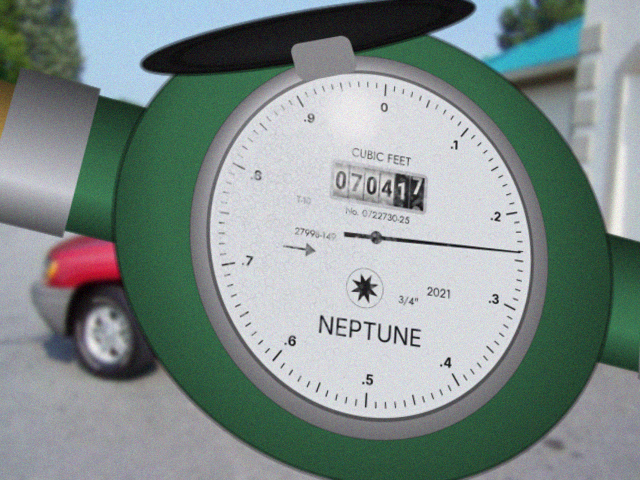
70417.24 ft³
